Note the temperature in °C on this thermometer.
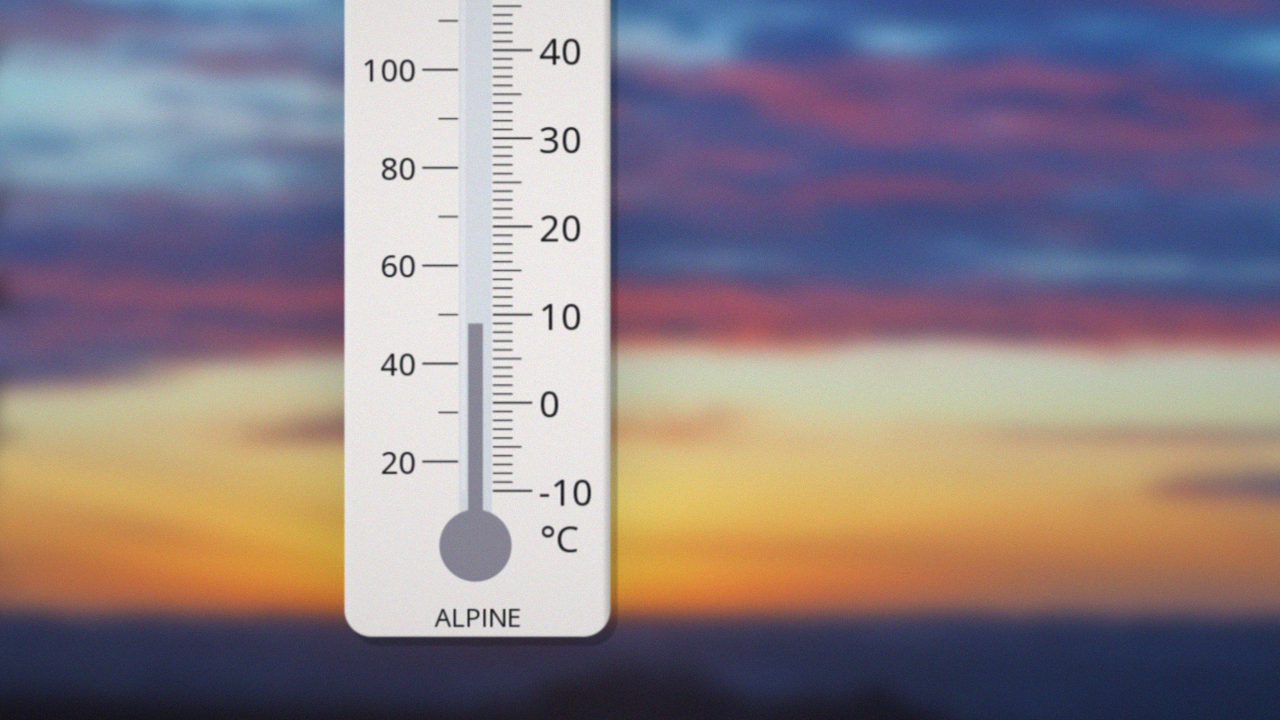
9 °C
